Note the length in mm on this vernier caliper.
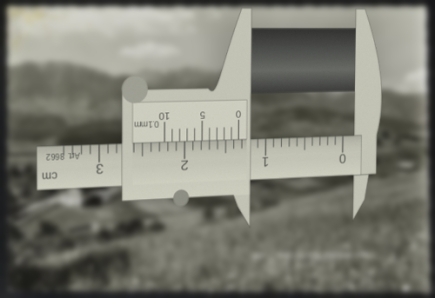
13.4 mm
